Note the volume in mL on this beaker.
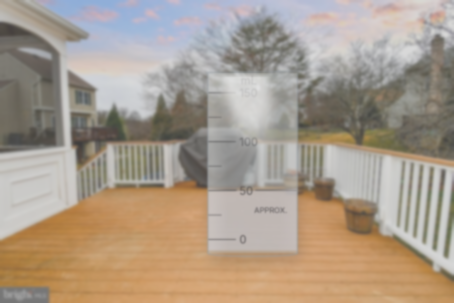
50 mL
